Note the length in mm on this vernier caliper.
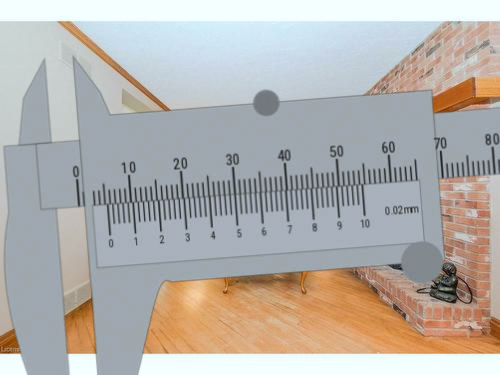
5.5 mm
